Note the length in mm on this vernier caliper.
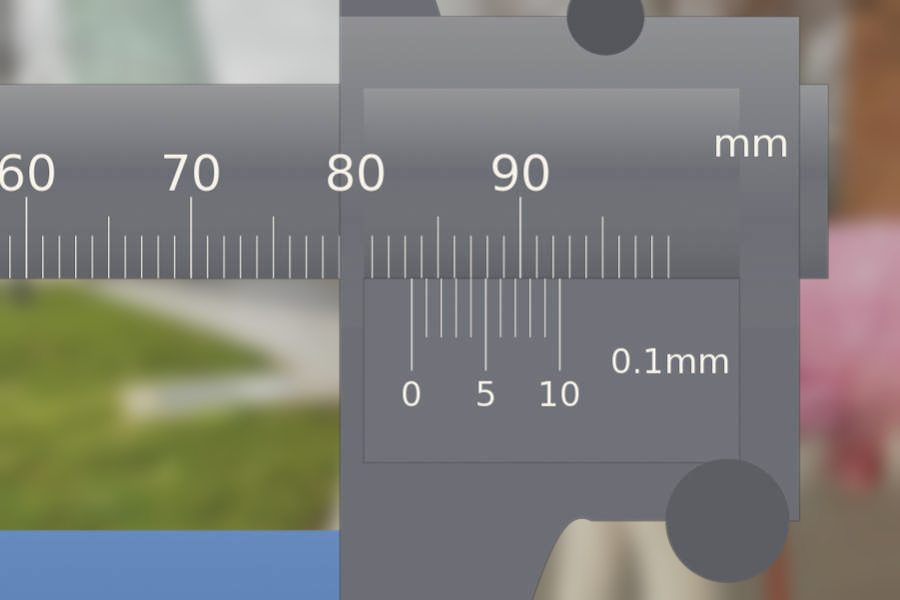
83.4 mm
